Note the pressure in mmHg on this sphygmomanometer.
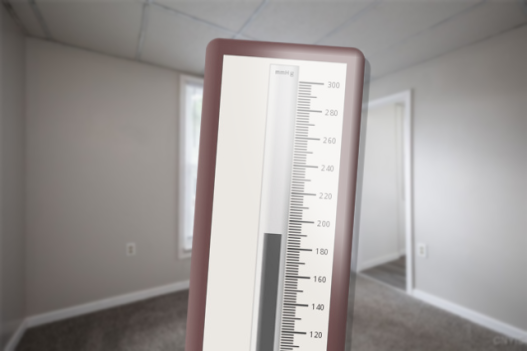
190 mmHg
